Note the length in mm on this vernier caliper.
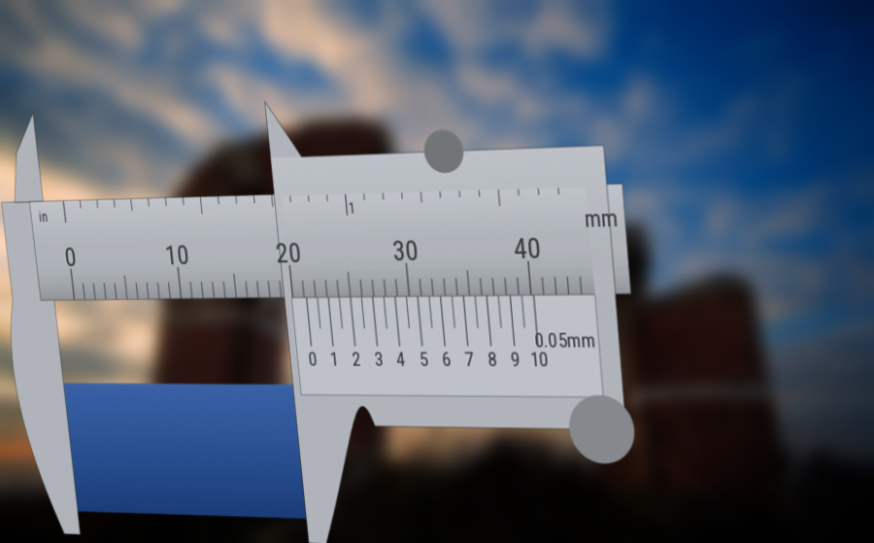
21.2 mm
